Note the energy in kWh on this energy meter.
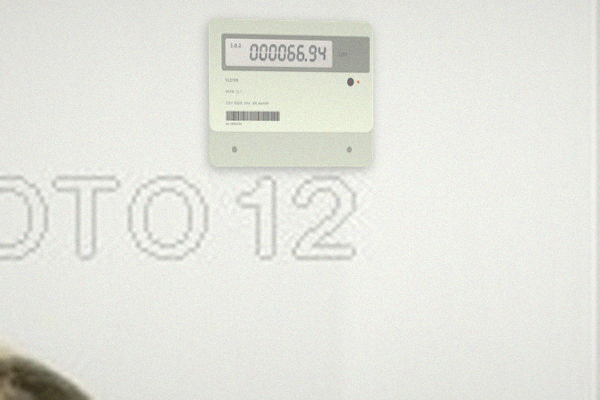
66.94 kWh
